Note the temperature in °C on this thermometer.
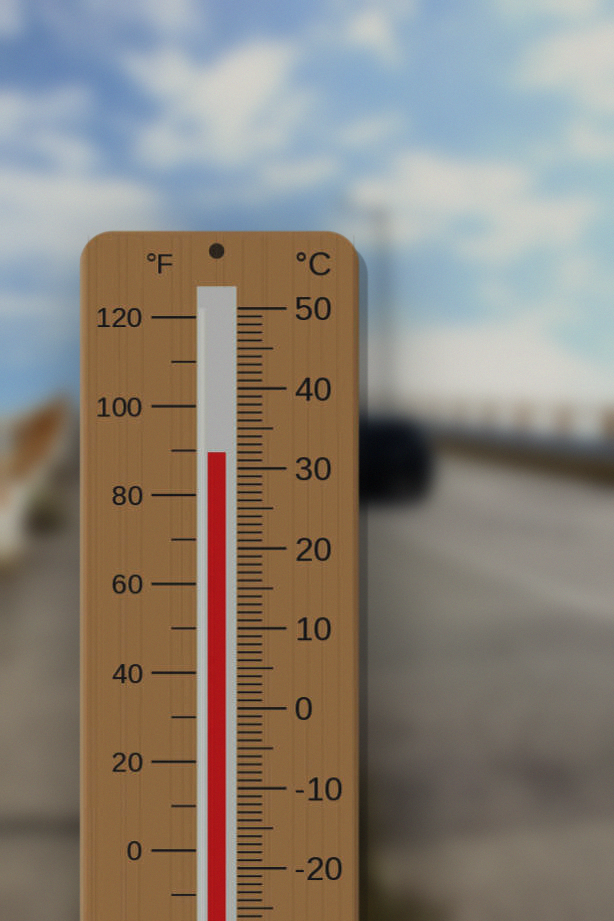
32 °C
